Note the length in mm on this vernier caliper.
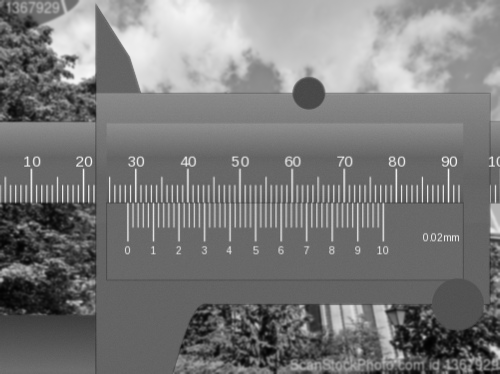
28.5 mm
